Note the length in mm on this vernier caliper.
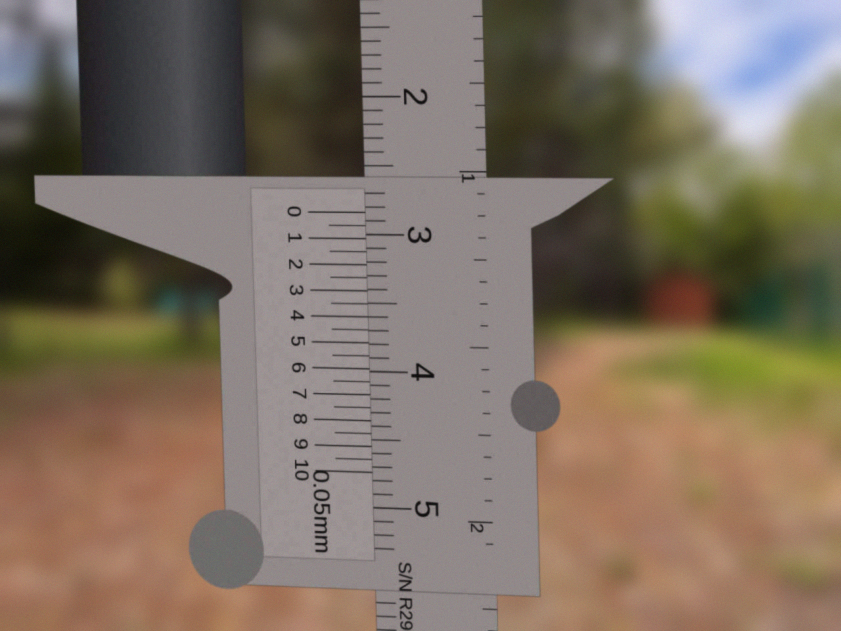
28.4 mm
